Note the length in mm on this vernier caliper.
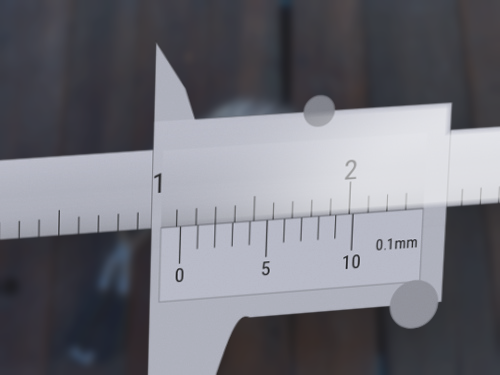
11.2 mm
